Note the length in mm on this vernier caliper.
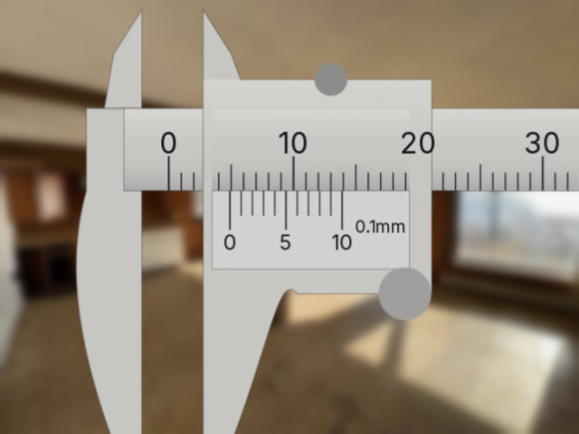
4.9 mm
